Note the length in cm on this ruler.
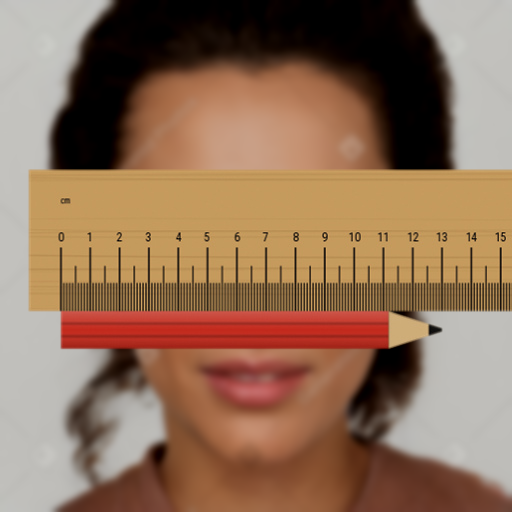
13 cm
